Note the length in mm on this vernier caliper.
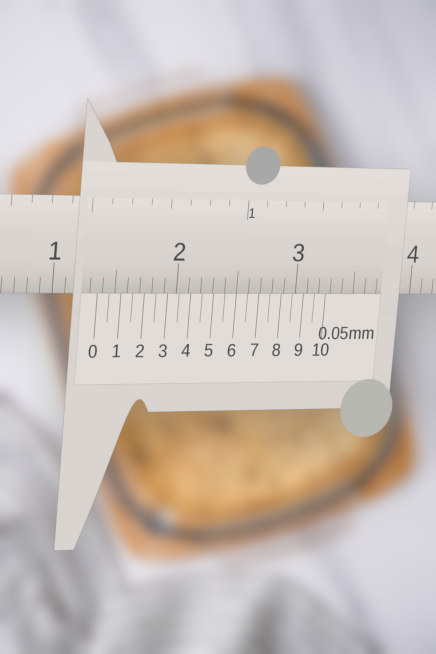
13.6 mm
